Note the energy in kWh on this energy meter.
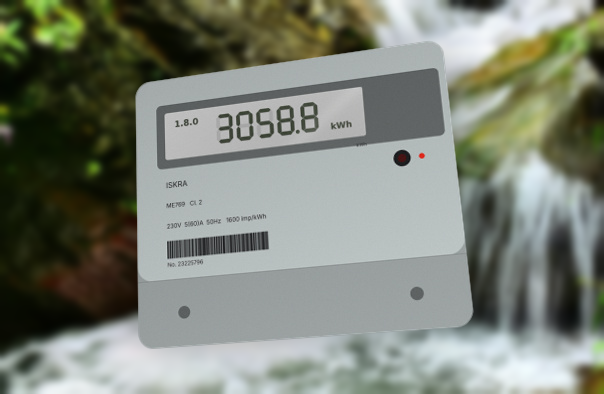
3058.8 kWh
